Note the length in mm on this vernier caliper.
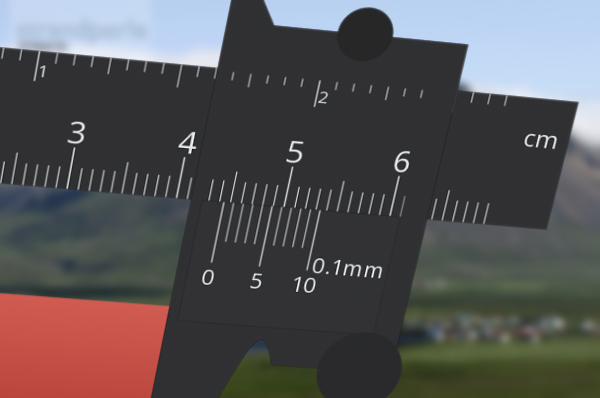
44.4 mm
